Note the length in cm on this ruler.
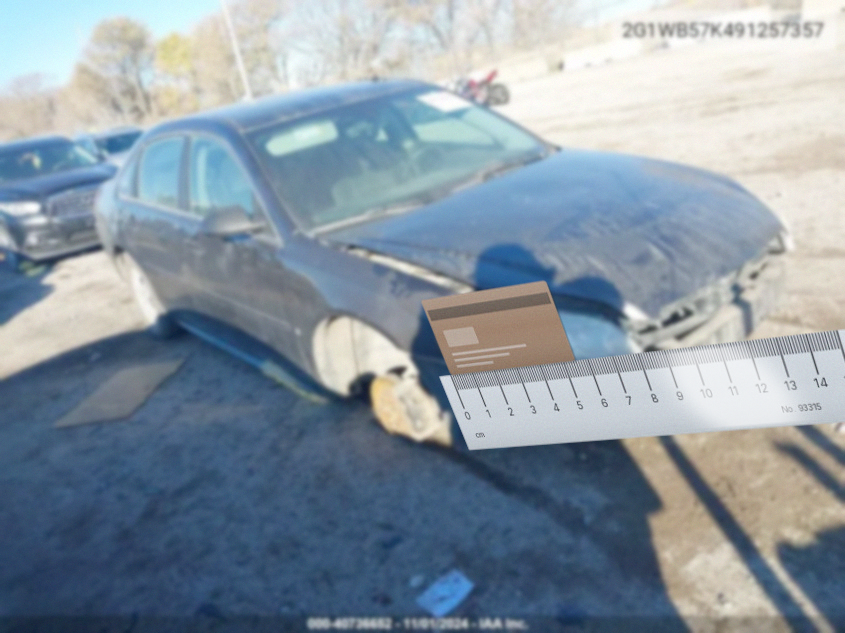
5.5 cm
